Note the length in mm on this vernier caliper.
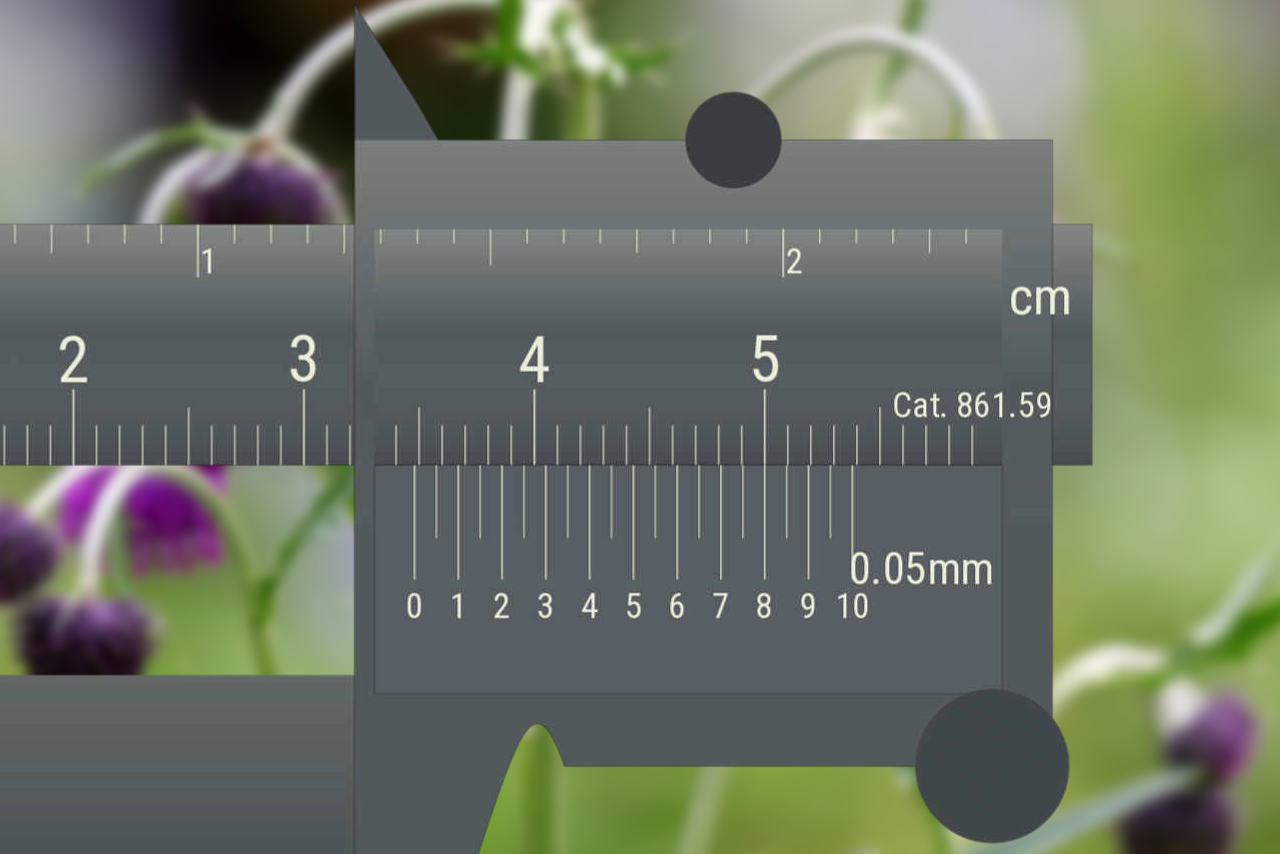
34.8 mm
